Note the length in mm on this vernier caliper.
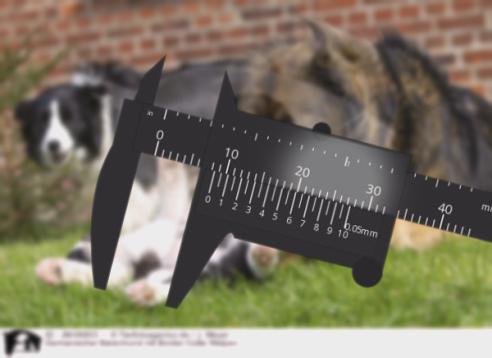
8.4 mm
